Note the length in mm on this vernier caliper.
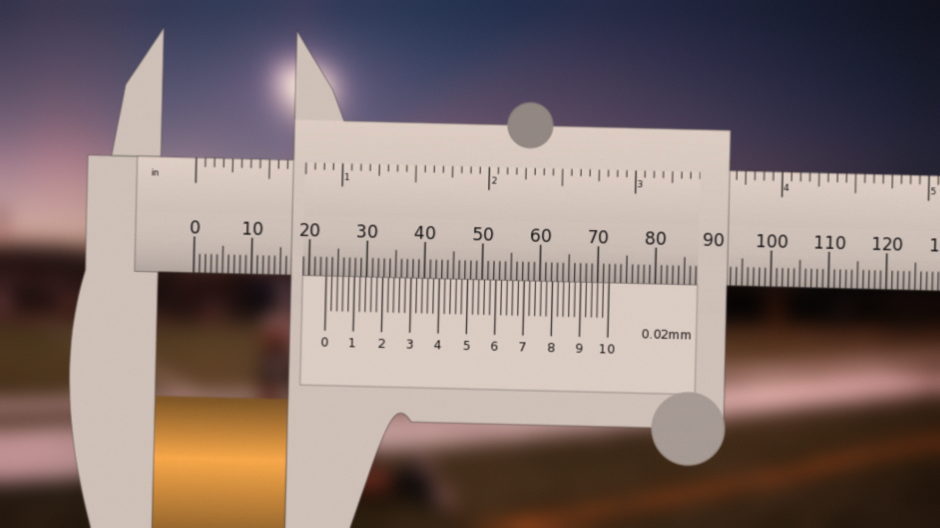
23.0 mm
